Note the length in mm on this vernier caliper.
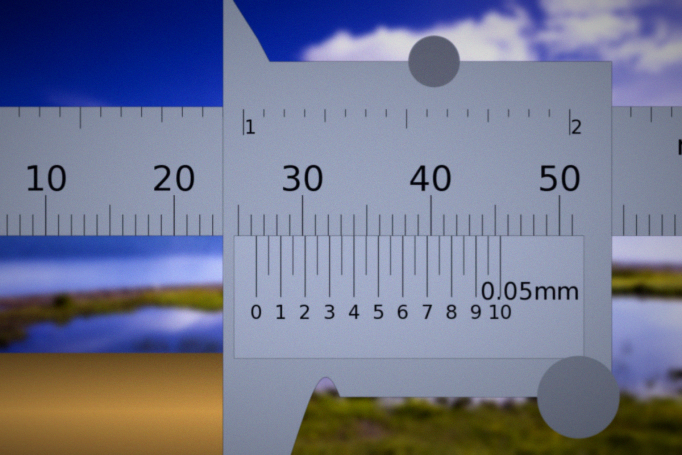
26.4 mm
